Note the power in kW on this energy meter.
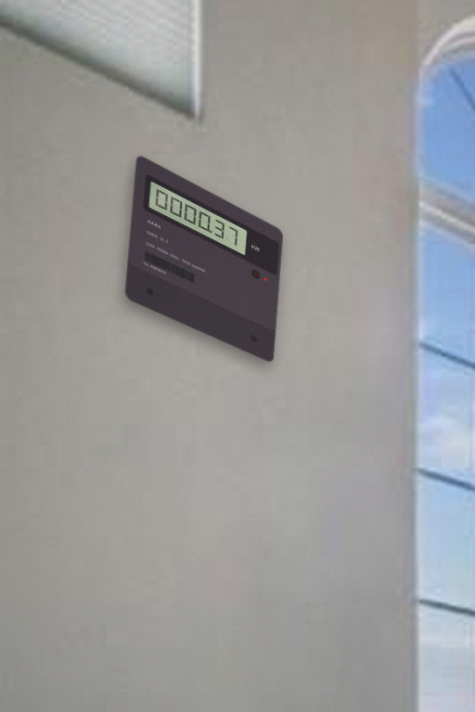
0.37 kW
